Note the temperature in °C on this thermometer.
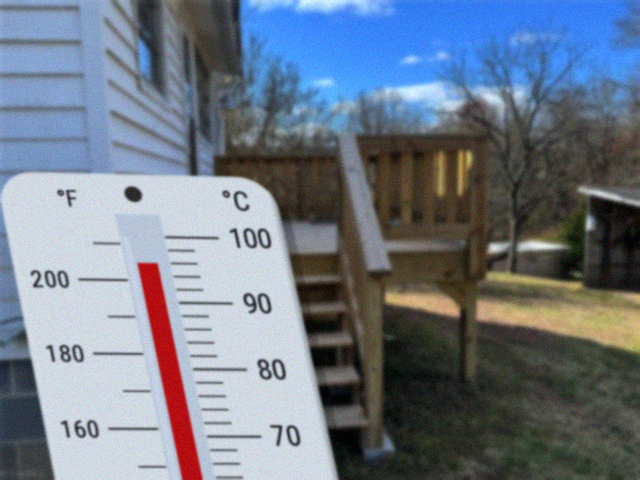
96 °C
